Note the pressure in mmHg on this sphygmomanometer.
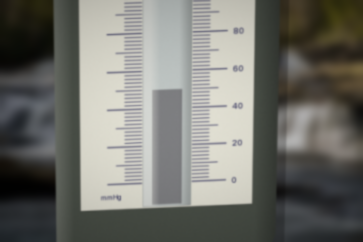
50 mmHg
